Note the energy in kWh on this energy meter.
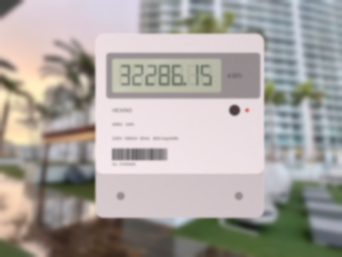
32286.15 kWh
